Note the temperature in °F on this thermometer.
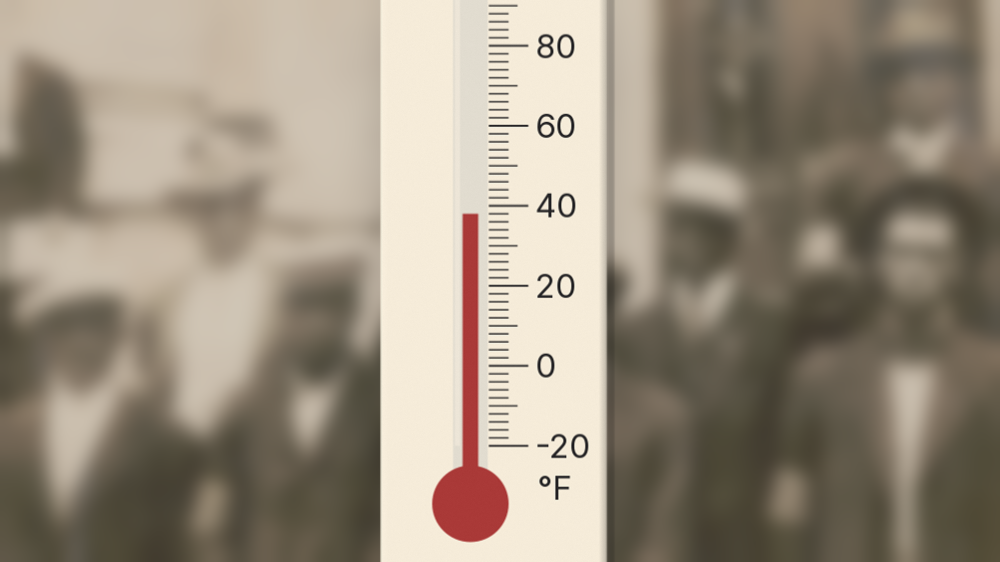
38 °F
